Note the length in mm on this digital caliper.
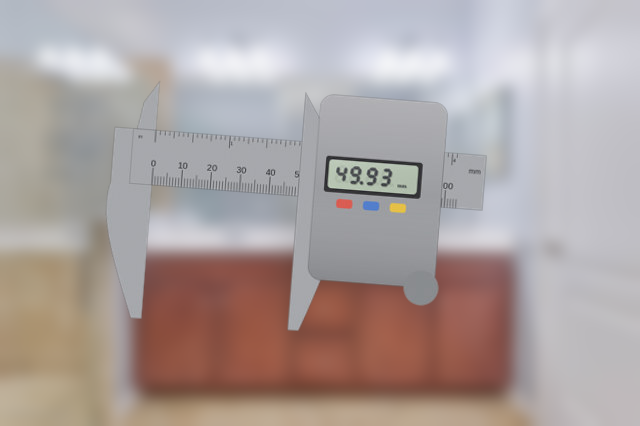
49.93 mm
